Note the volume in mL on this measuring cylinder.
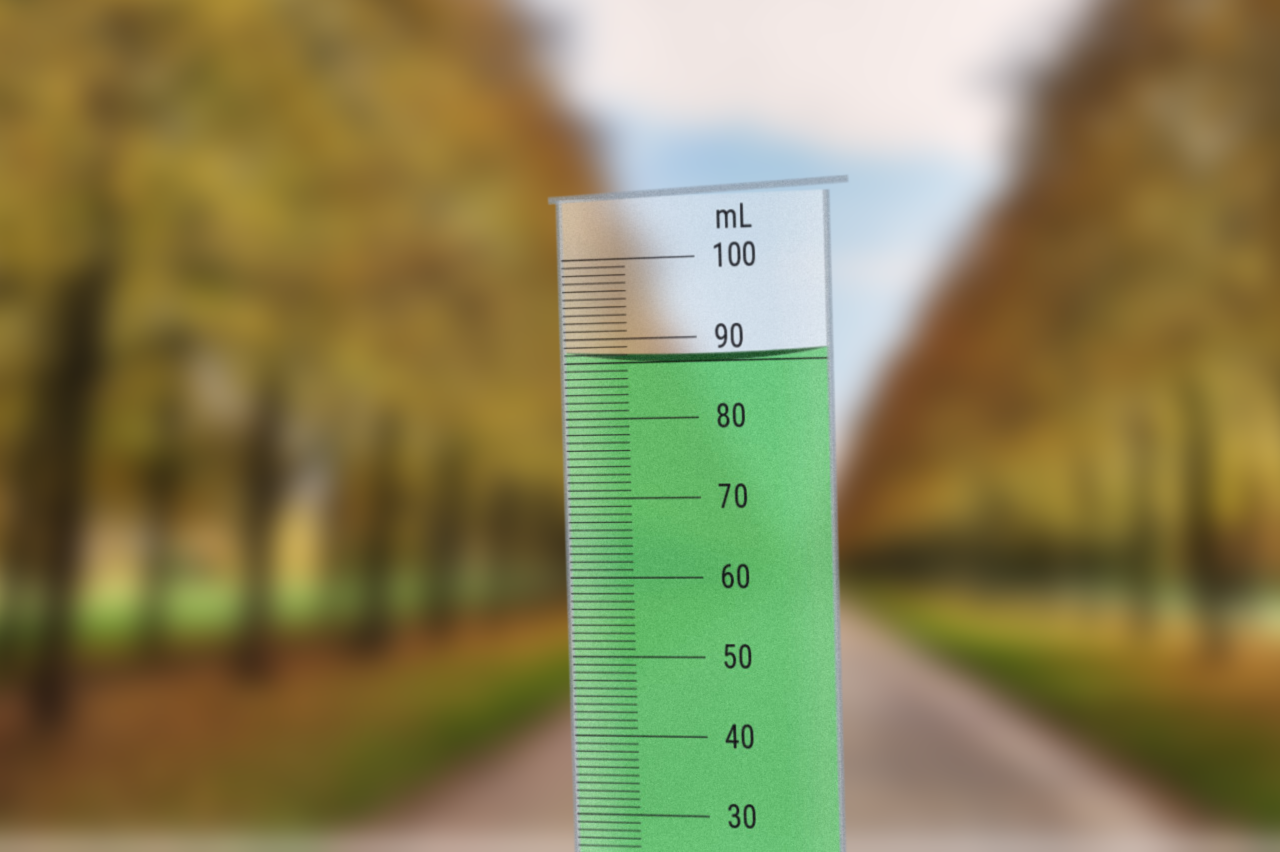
87 mL
